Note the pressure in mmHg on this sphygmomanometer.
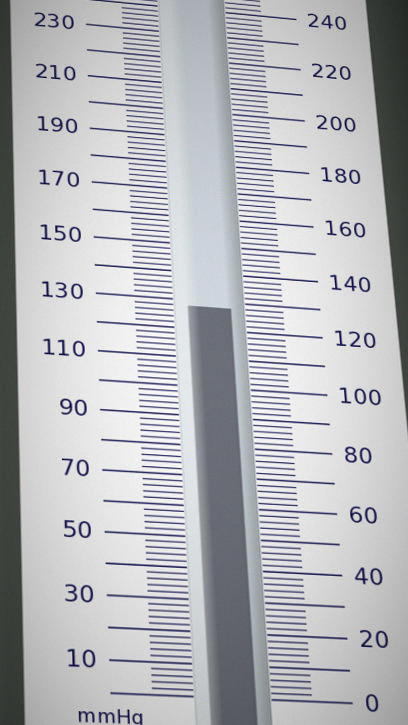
128 mmHg
